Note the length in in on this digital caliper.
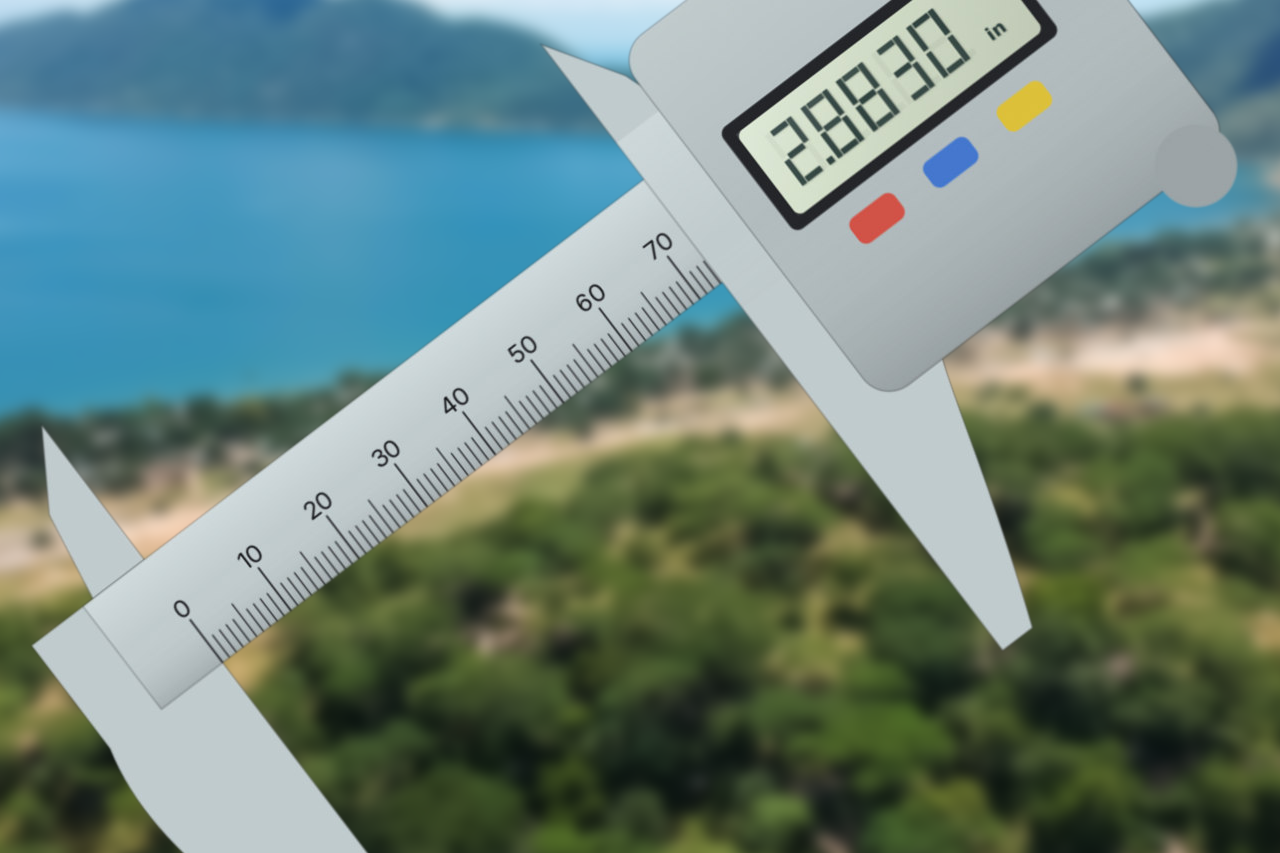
2.8830 in
